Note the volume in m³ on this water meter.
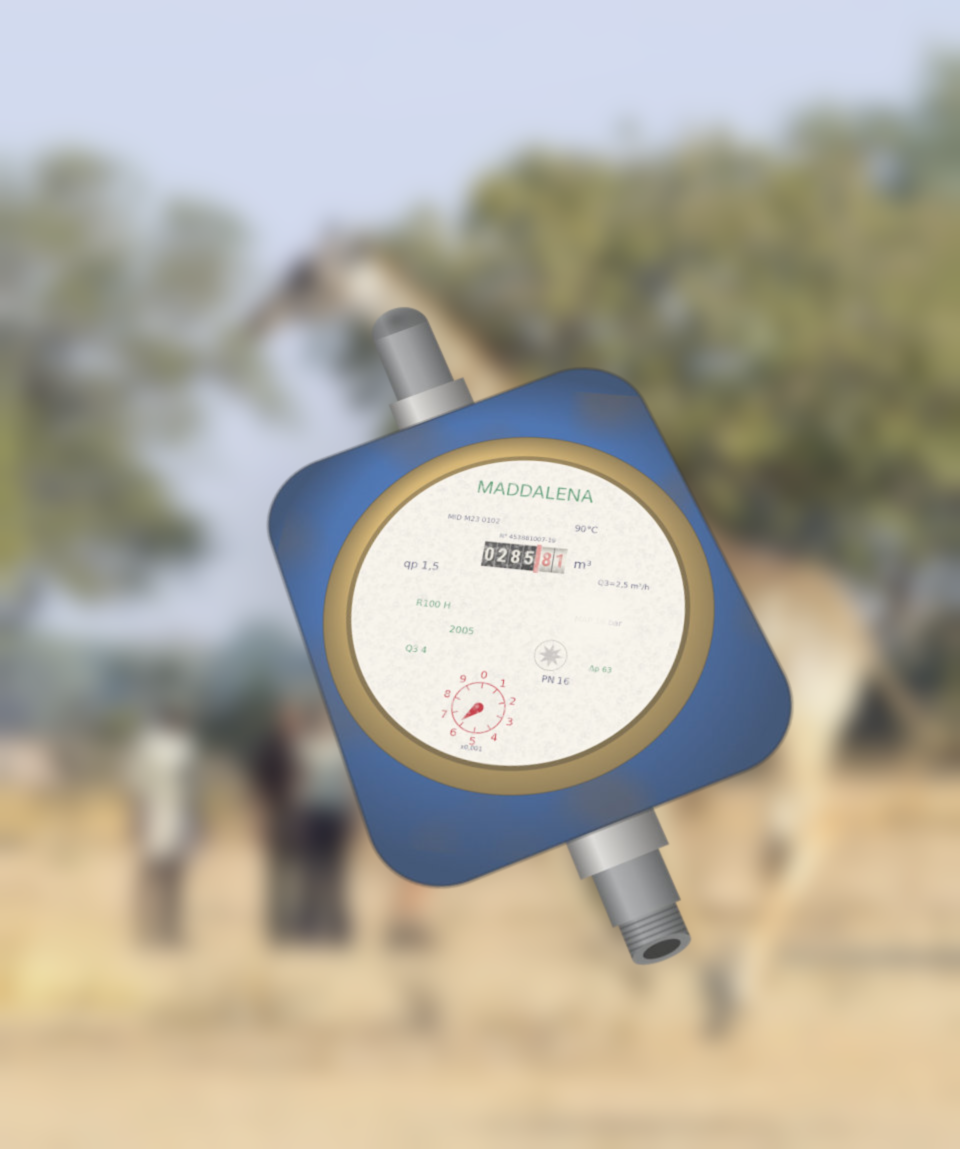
285.816 m³
